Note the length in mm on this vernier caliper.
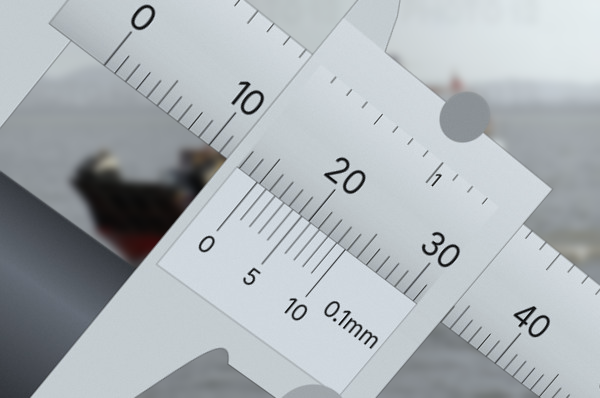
14.8 mm
